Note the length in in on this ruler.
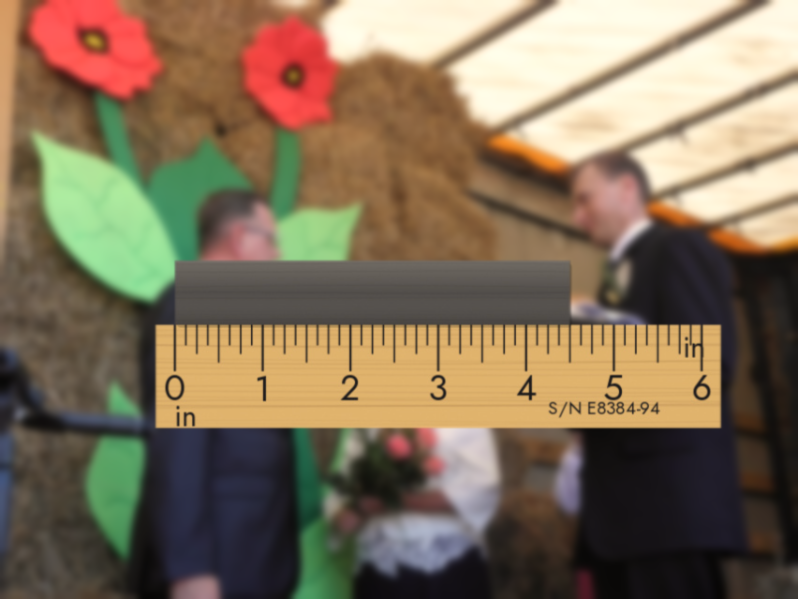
4.5 in
